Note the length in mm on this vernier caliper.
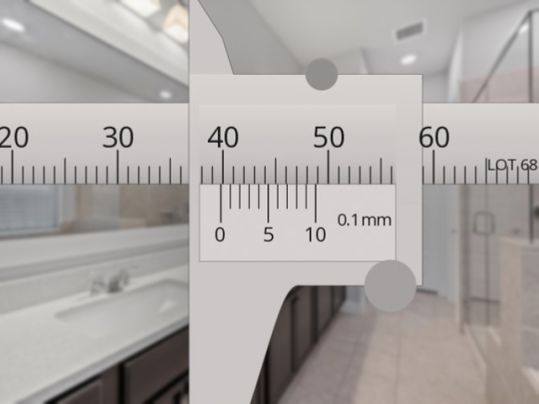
39.8 mm
